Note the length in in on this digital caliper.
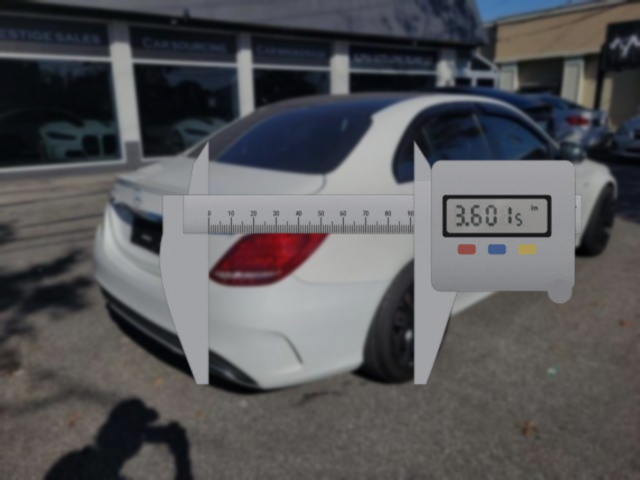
3.6015 in
